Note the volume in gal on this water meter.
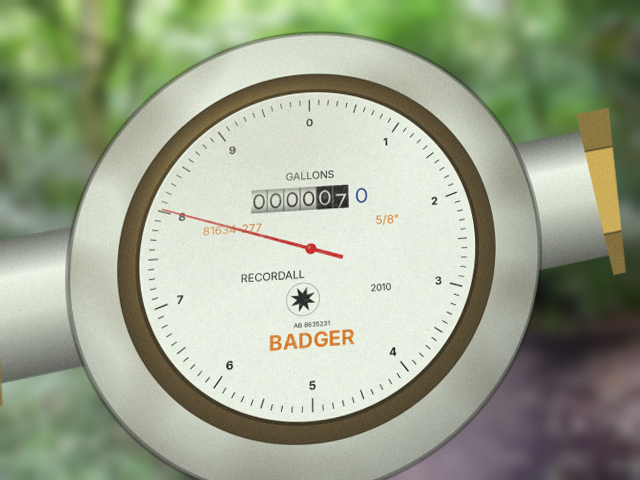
68.0 gal
